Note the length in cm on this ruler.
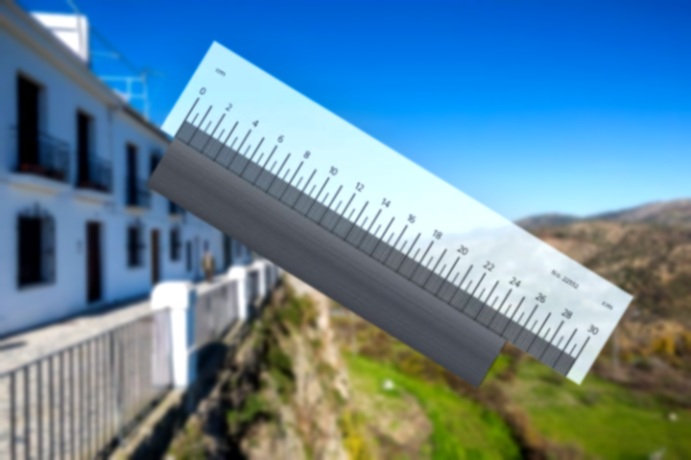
25.5 cm
